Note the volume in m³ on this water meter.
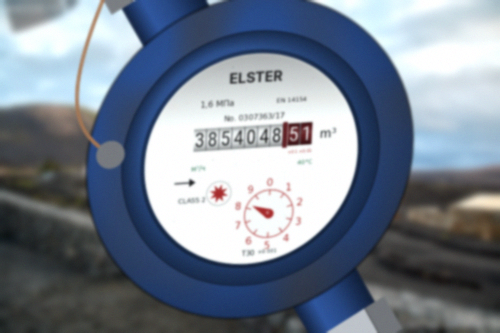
3854048.518 m³
